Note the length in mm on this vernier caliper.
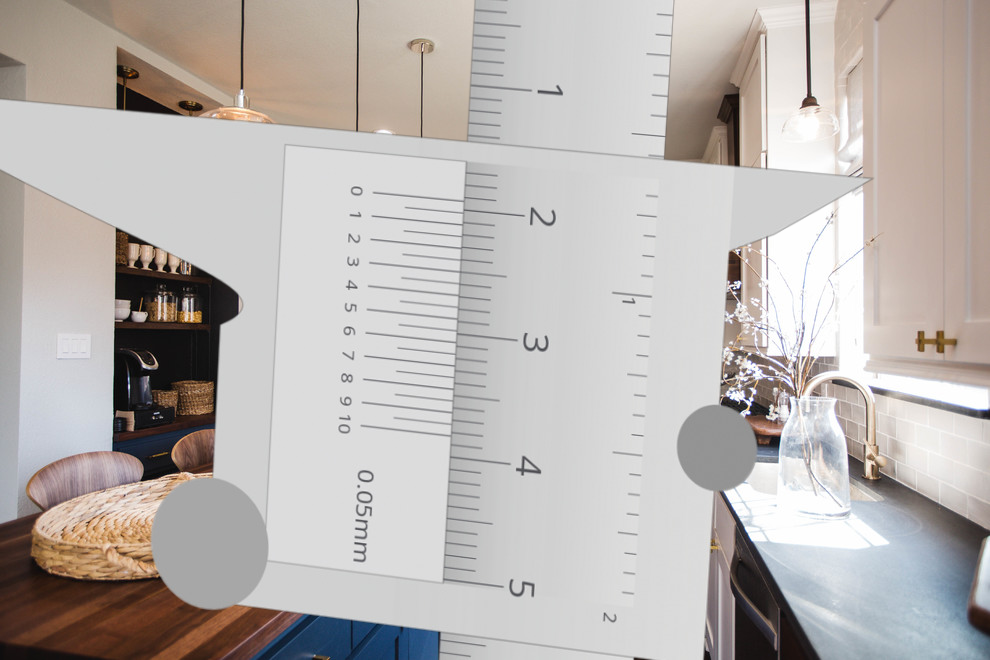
19.3 mm
